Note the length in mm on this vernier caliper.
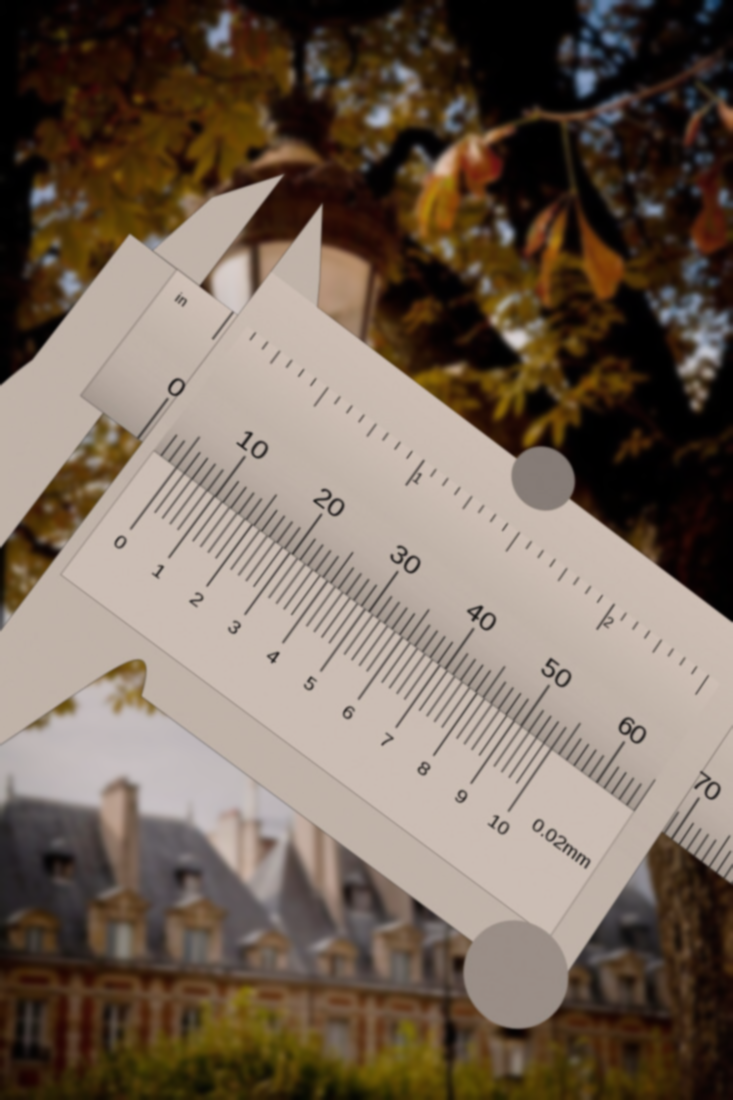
5.0 mm
